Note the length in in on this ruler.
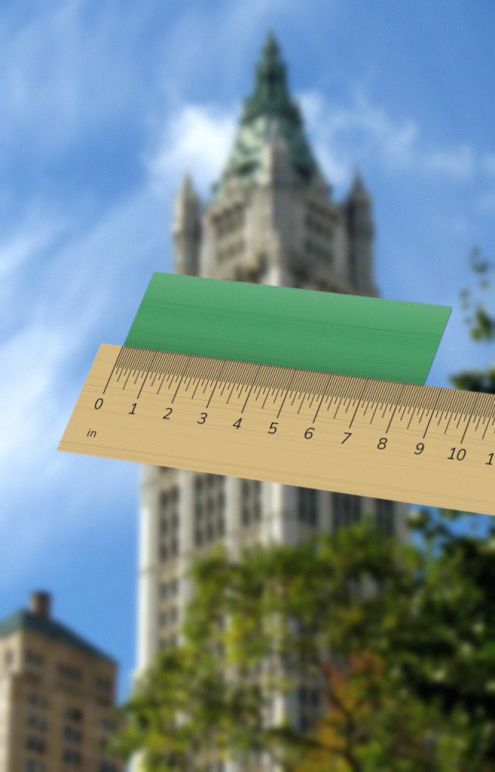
8.5 in
